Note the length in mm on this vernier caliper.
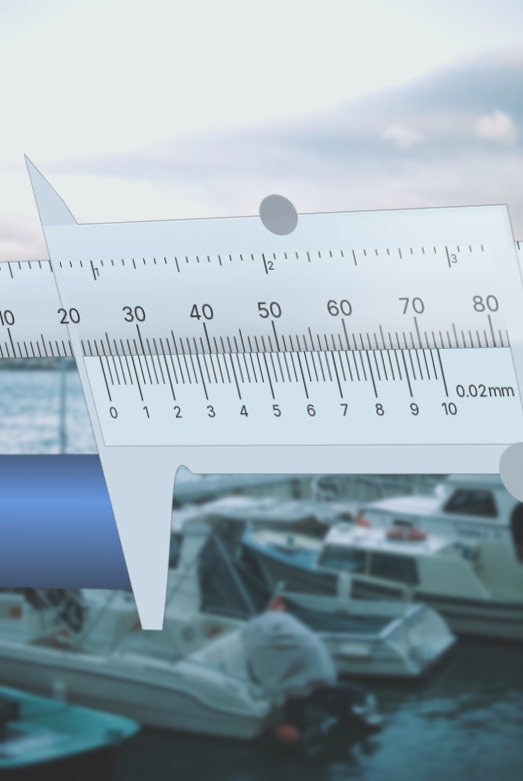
23.2 mm
